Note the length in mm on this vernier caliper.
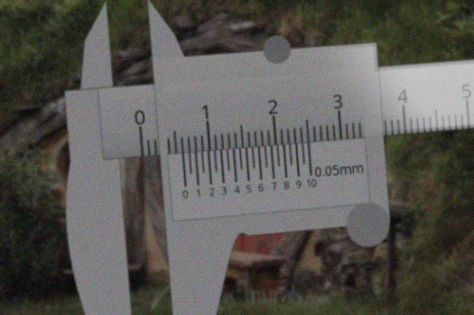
6.0 mm
